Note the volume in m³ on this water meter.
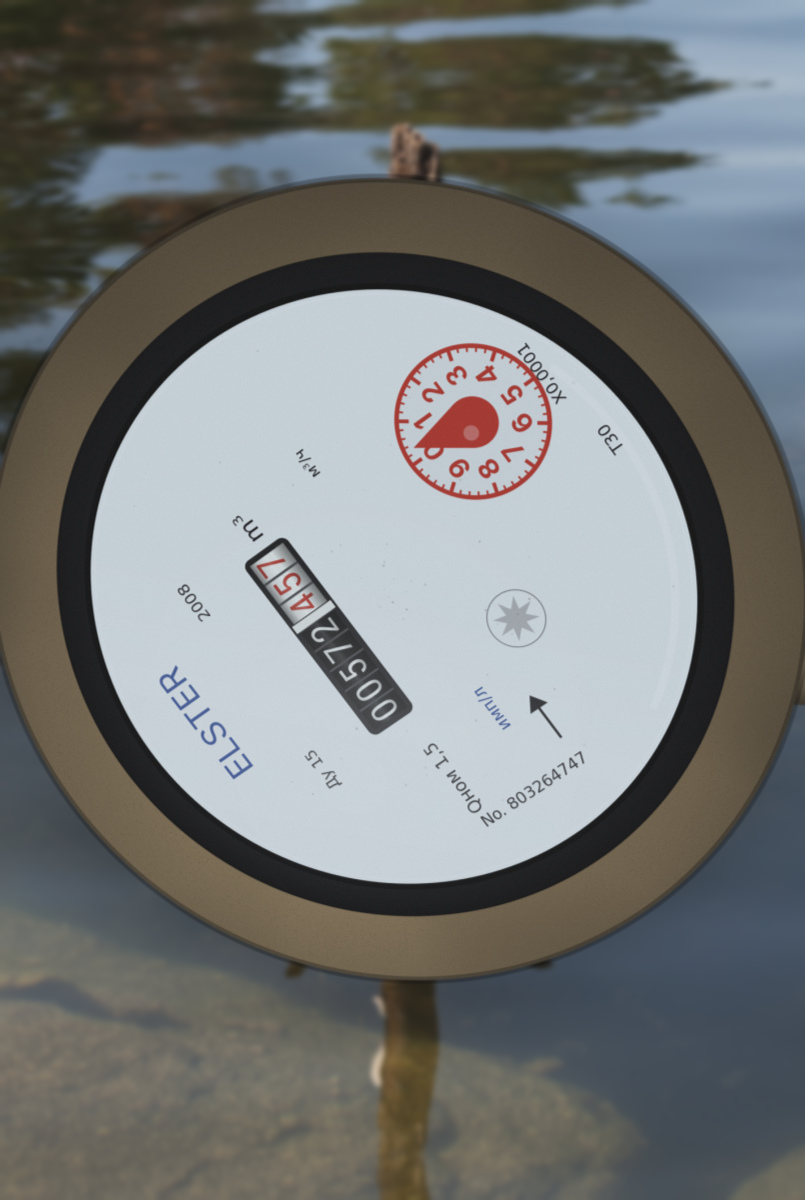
572.4570 m³
